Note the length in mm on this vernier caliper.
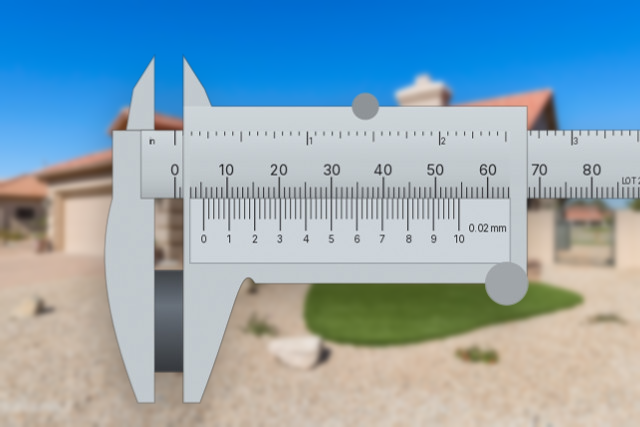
5.5 mm
